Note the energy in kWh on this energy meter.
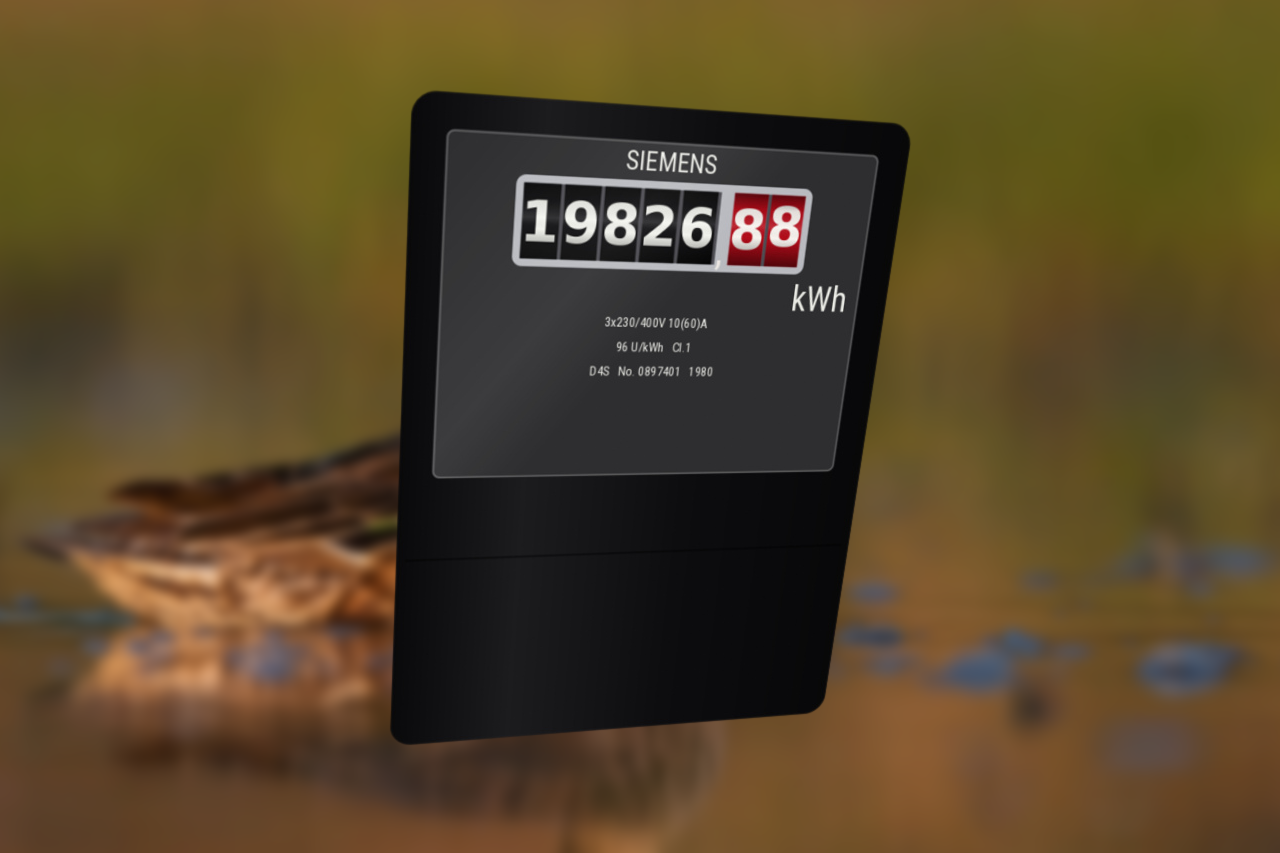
19826.88 kWh
